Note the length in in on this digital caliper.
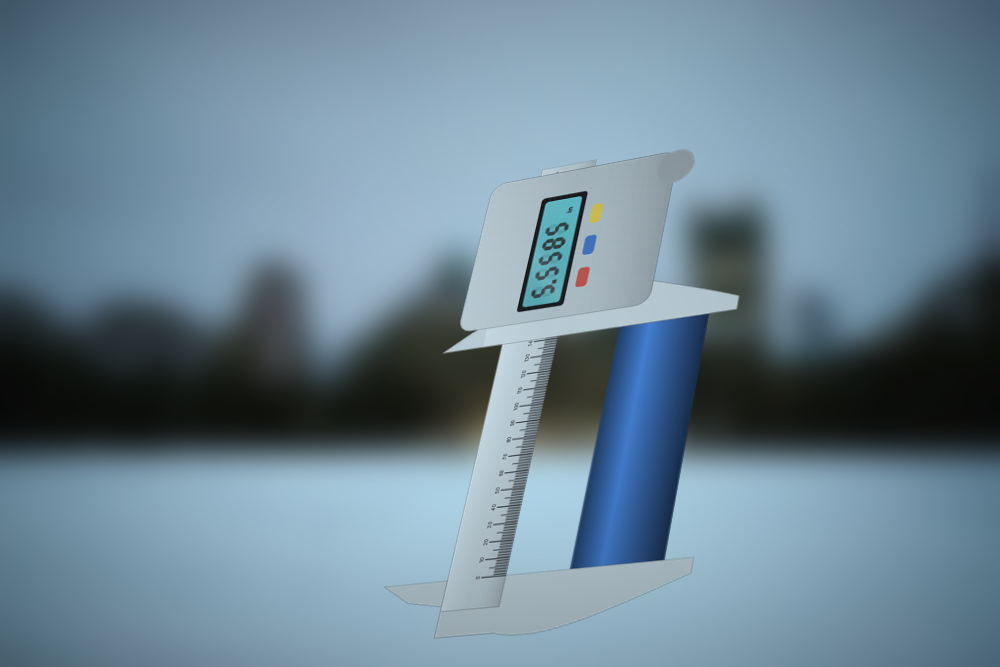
5.5585 in
